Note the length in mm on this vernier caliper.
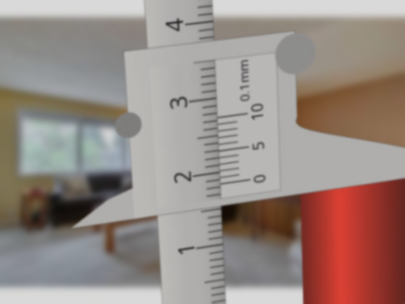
18.4 mm
